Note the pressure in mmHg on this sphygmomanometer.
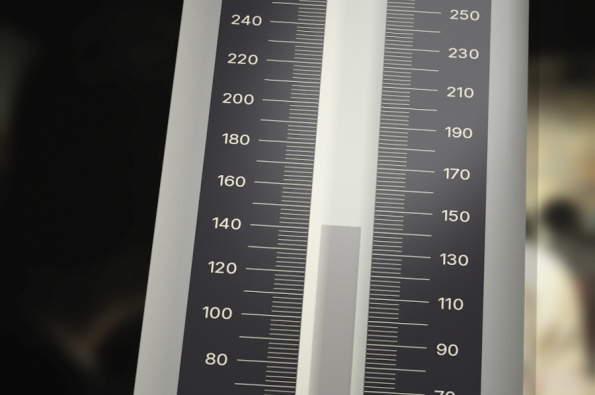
142 mmHg
